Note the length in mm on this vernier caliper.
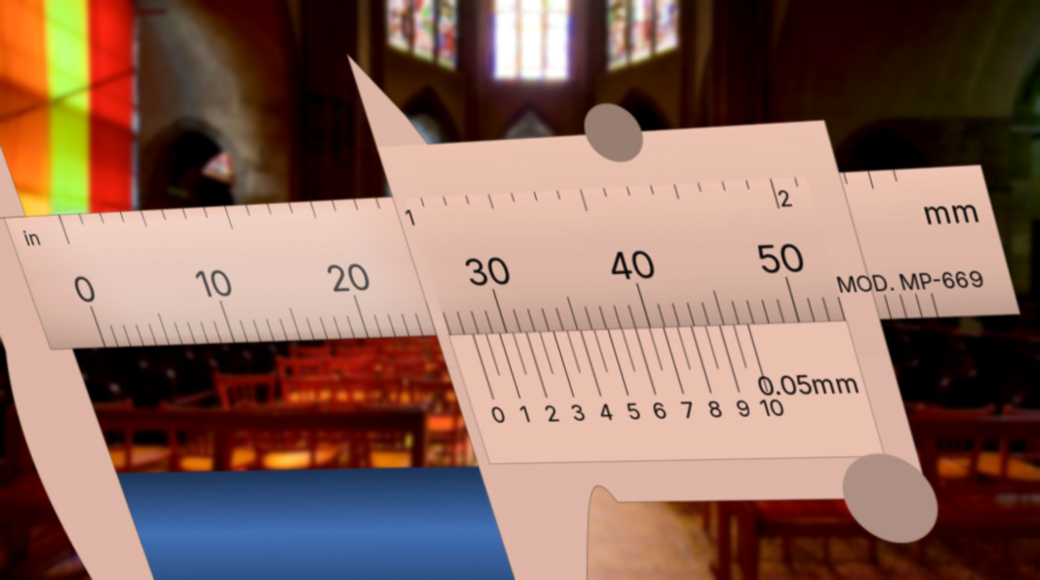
27.6 mm
